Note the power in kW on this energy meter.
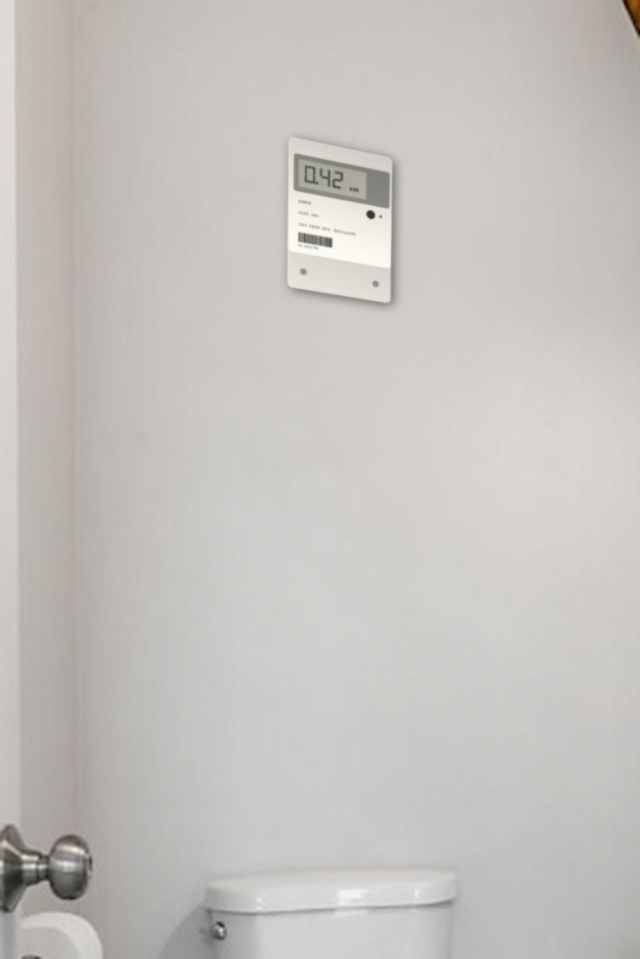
0.42 kW
